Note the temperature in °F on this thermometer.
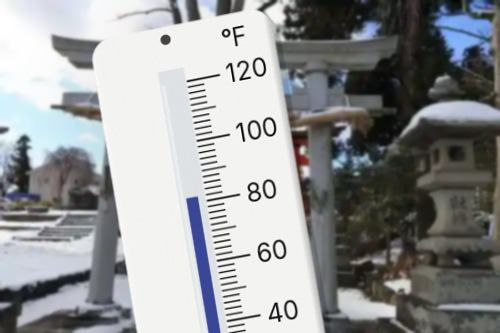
82 °F
